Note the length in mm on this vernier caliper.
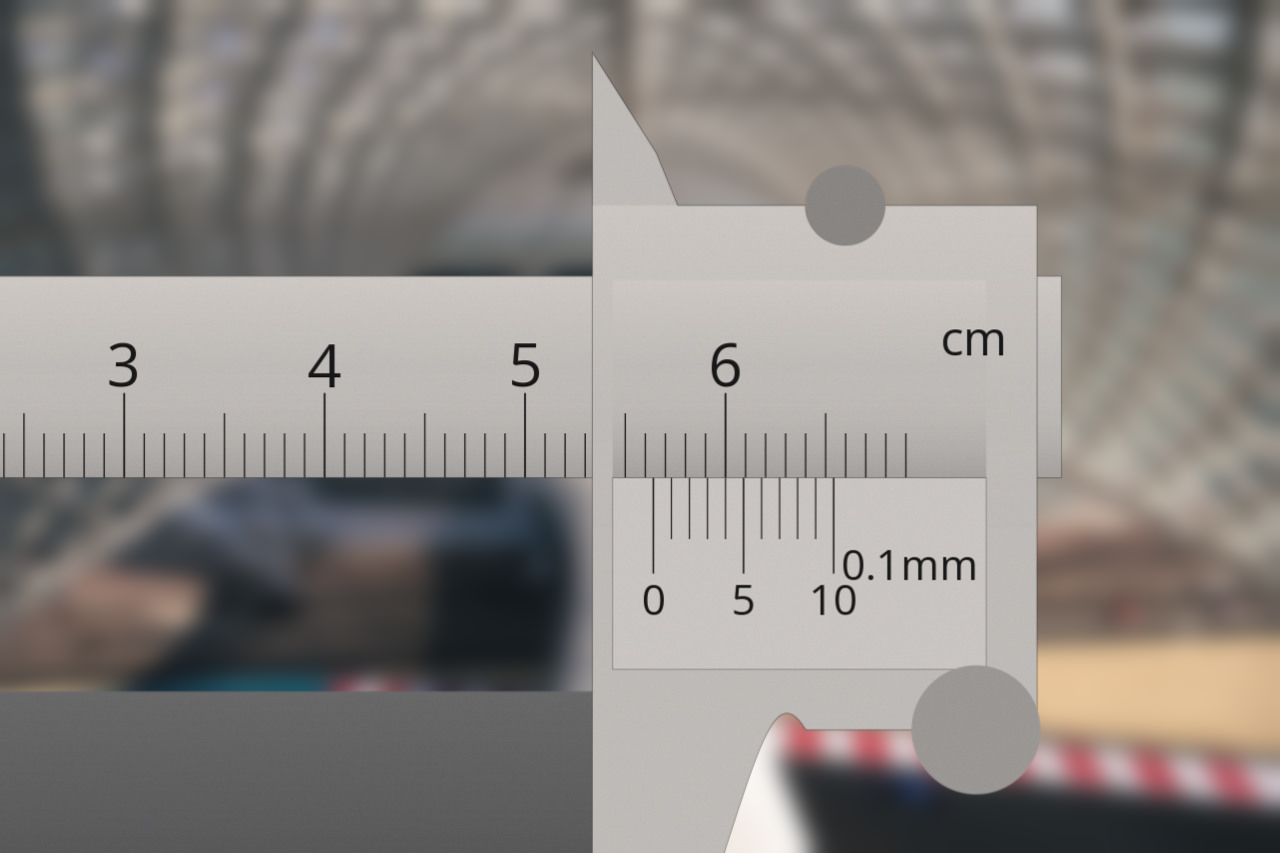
56.4 mm
